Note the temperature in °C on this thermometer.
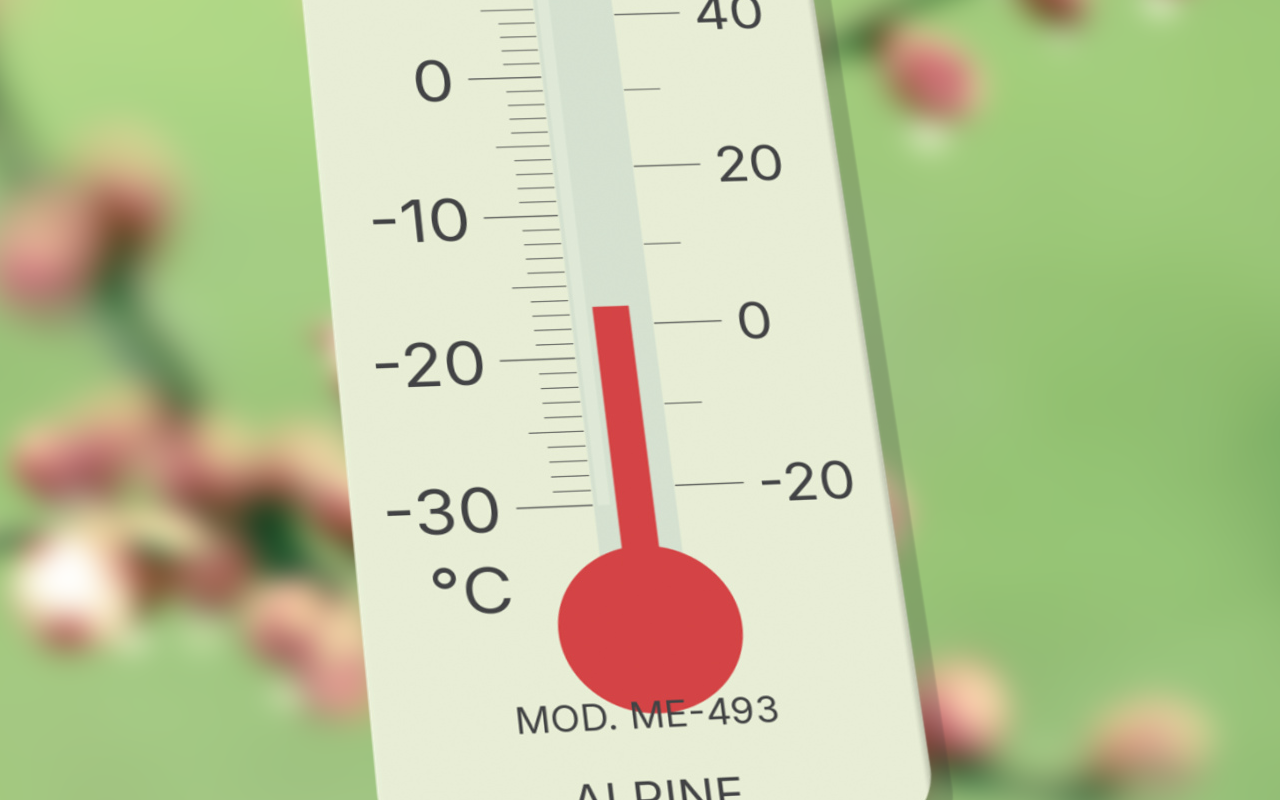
-16.5 °C
